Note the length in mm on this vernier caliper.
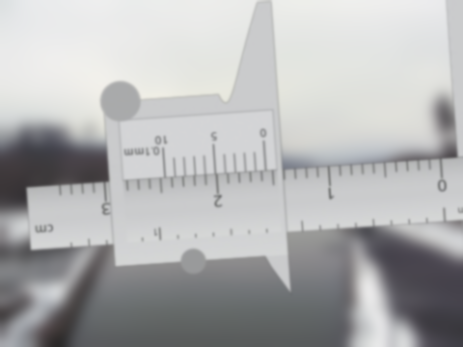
15.6 mm
